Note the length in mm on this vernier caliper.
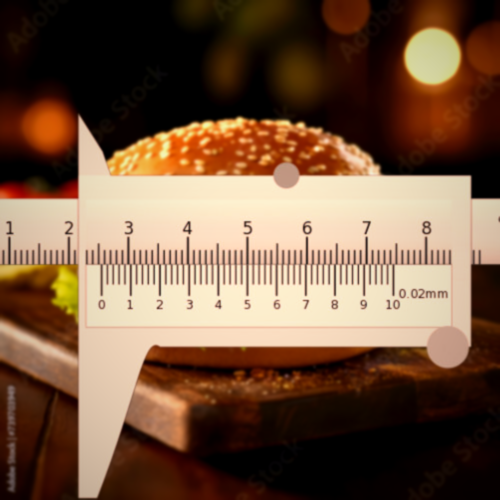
25.5 mm
